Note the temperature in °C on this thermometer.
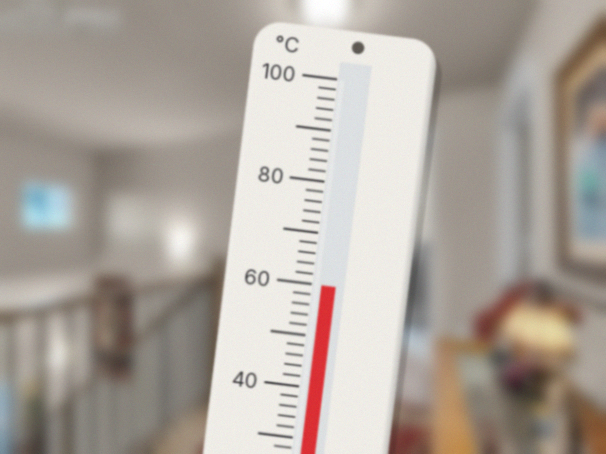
60 °C
